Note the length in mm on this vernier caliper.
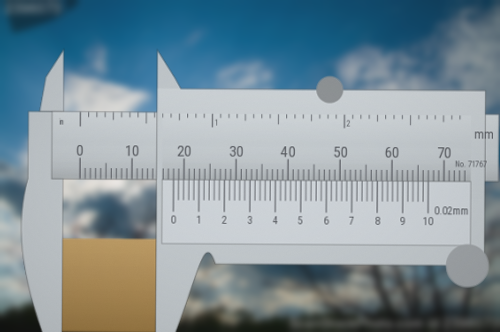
18.0 mm
